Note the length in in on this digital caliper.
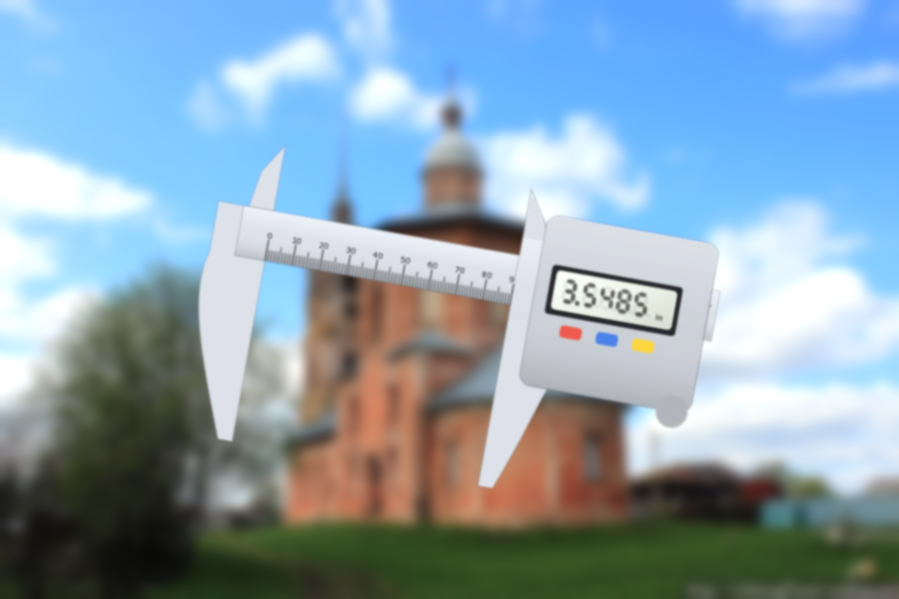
3.5485 in
